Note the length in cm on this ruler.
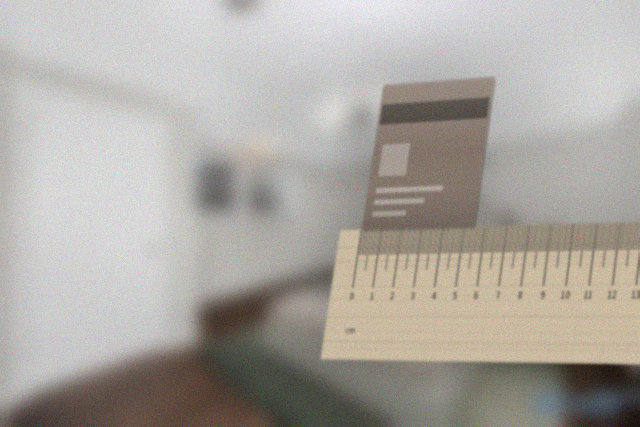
5.5 cm
